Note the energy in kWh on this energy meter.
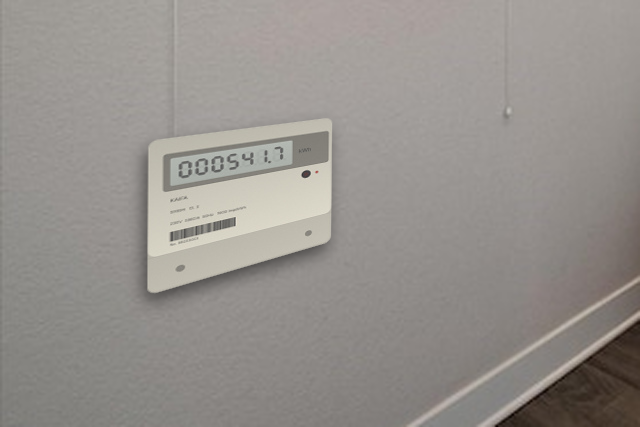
541.7 kWh
